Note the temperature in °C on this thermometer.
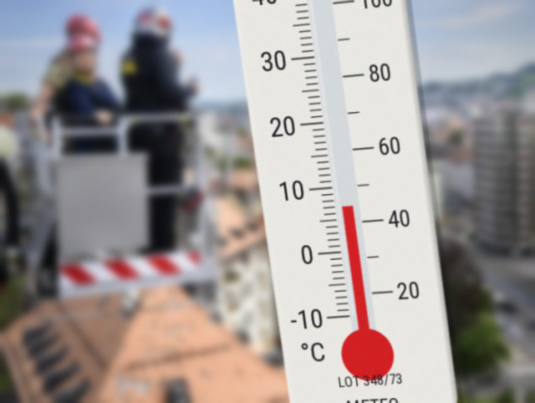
7 °C
